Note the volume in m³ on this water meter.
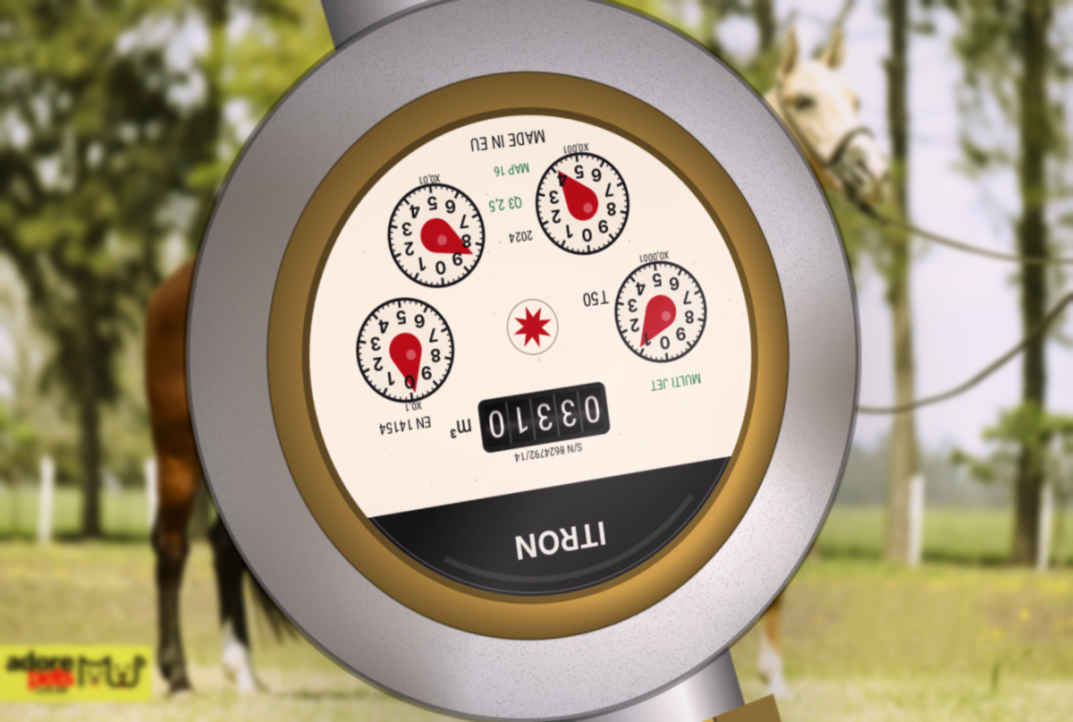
3309.9841 m³
